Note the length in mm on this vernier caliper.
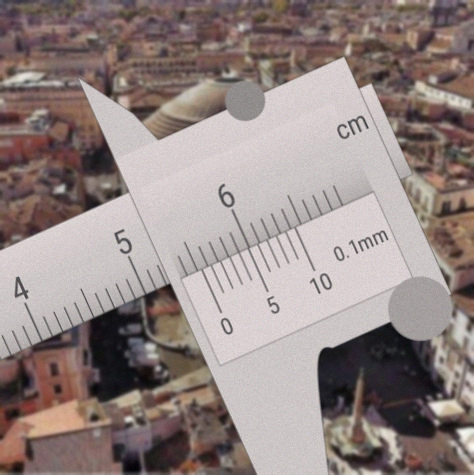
55.4 mm
